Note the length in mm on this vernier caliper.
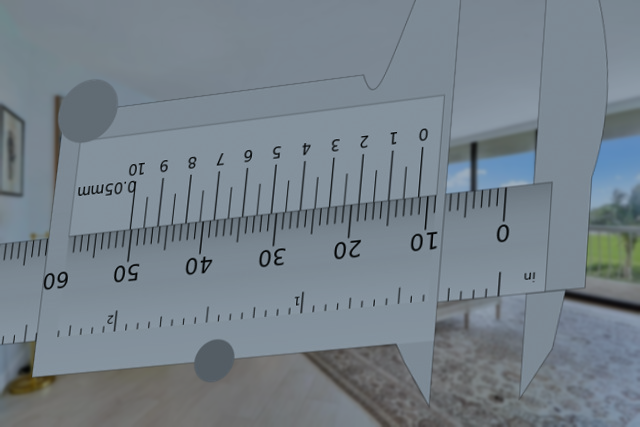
11.2 mm
